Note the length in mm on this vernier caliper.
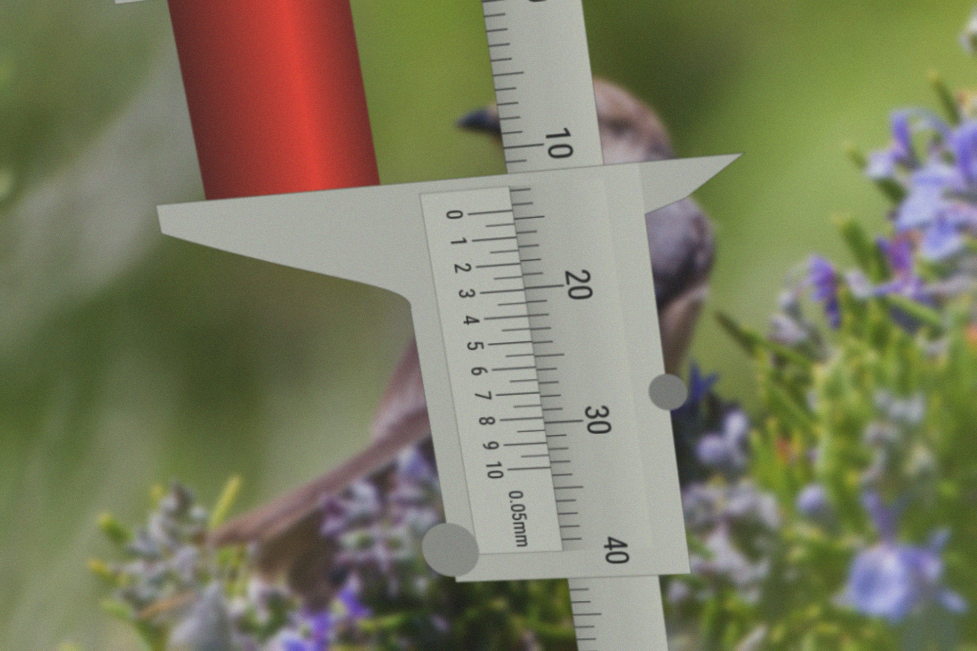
14.4 mm
